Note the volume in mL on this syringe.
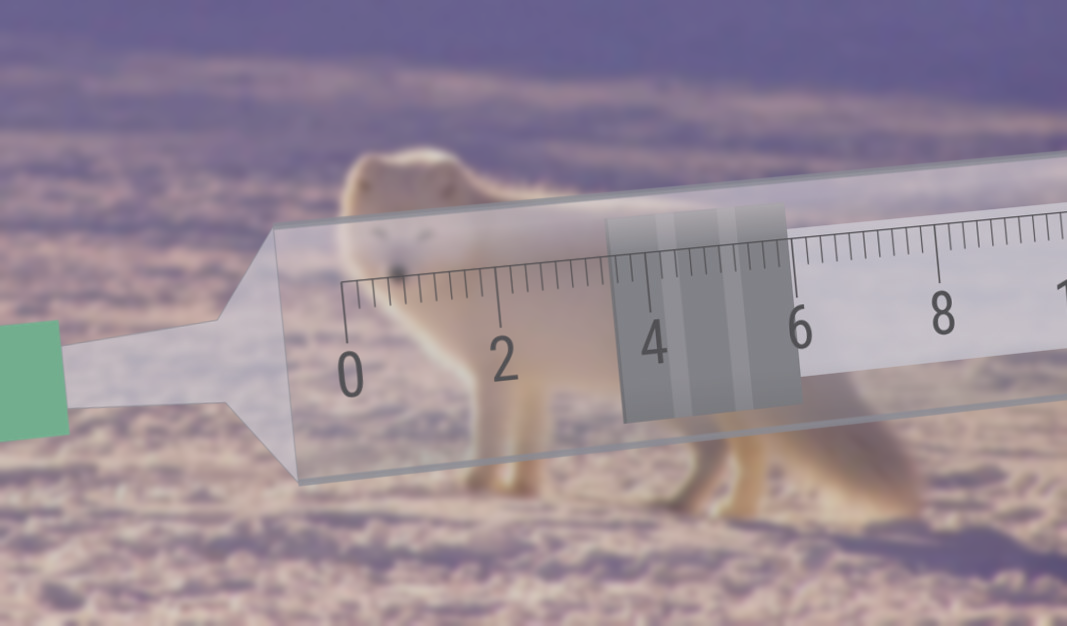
3.5 mL
